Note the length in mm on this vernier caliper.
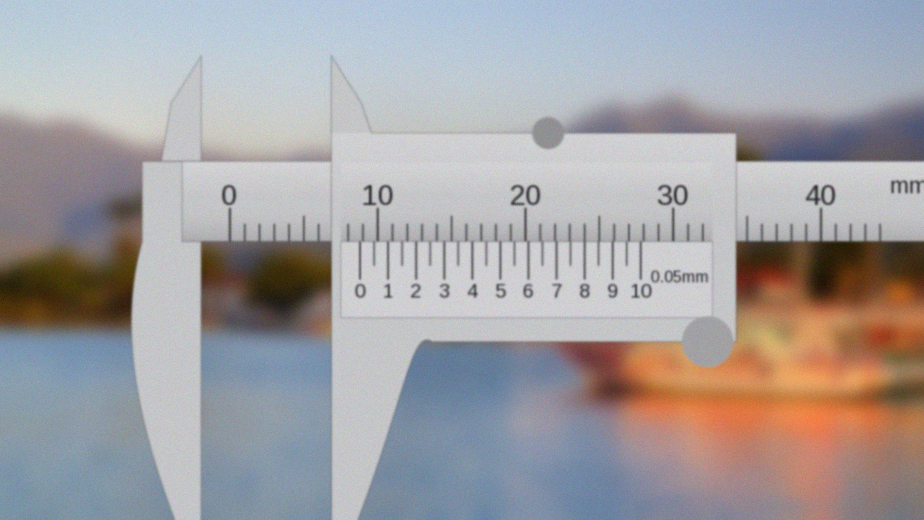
8.8 mm
